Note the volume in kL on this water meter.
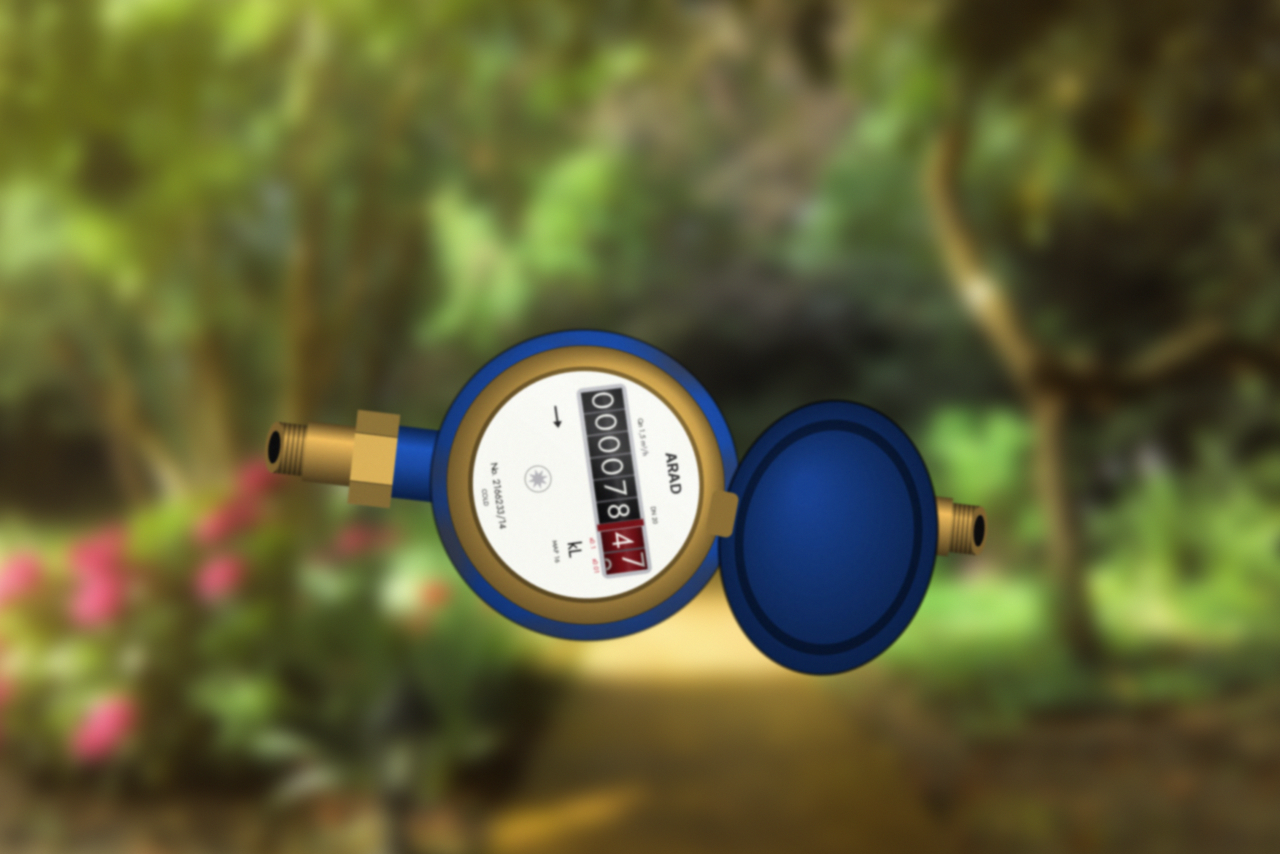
78.47 kL
